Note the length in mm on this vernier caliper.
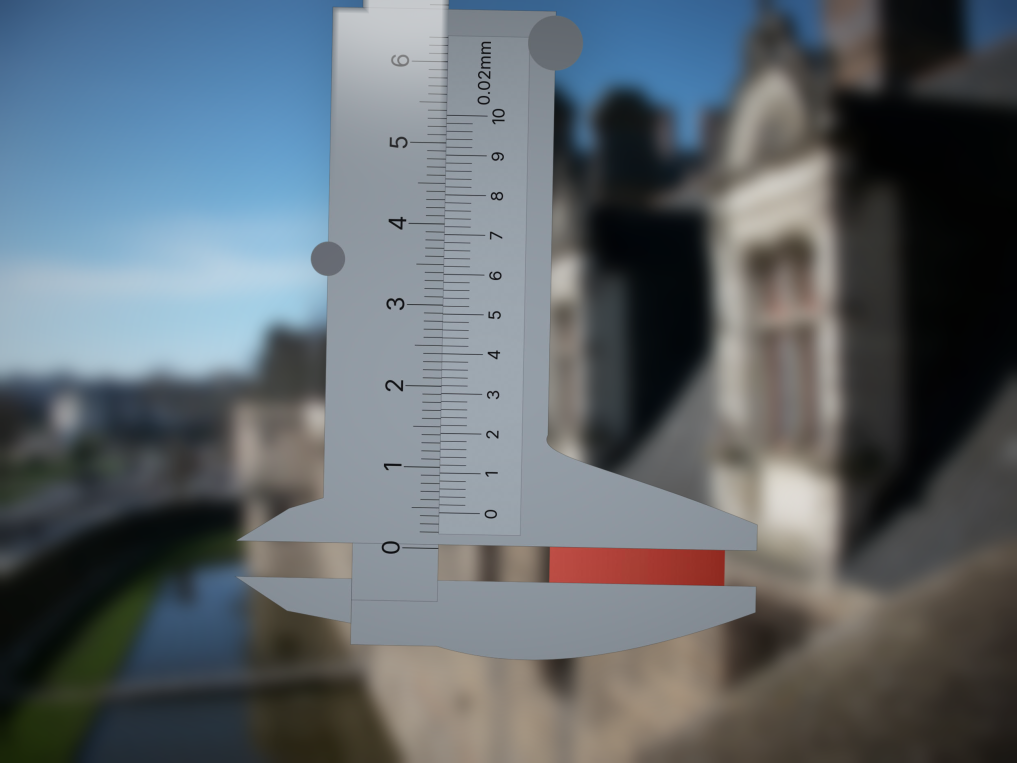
4.4 mm
